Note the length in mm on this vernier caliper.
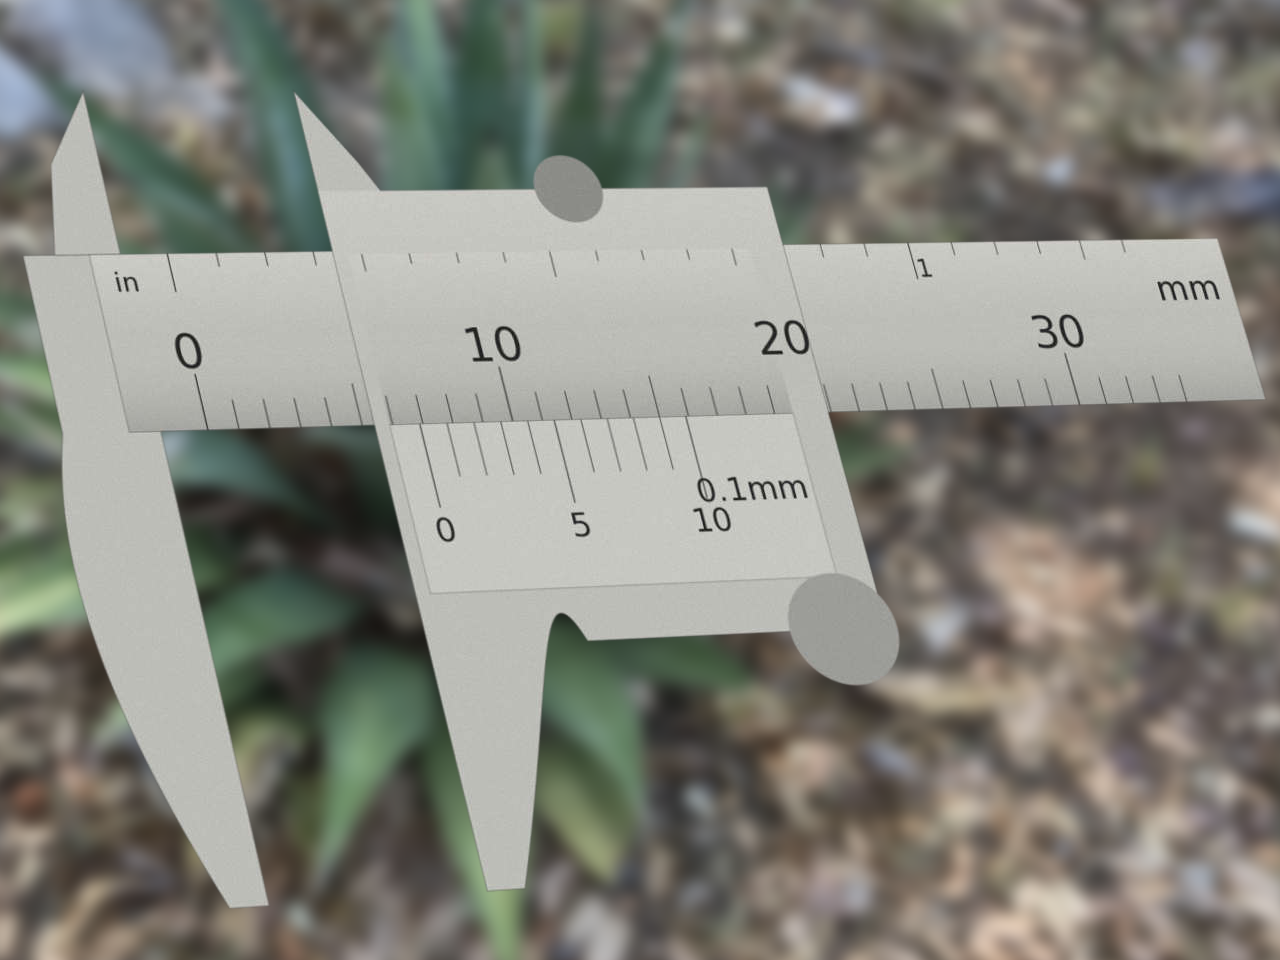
6.9 mm
